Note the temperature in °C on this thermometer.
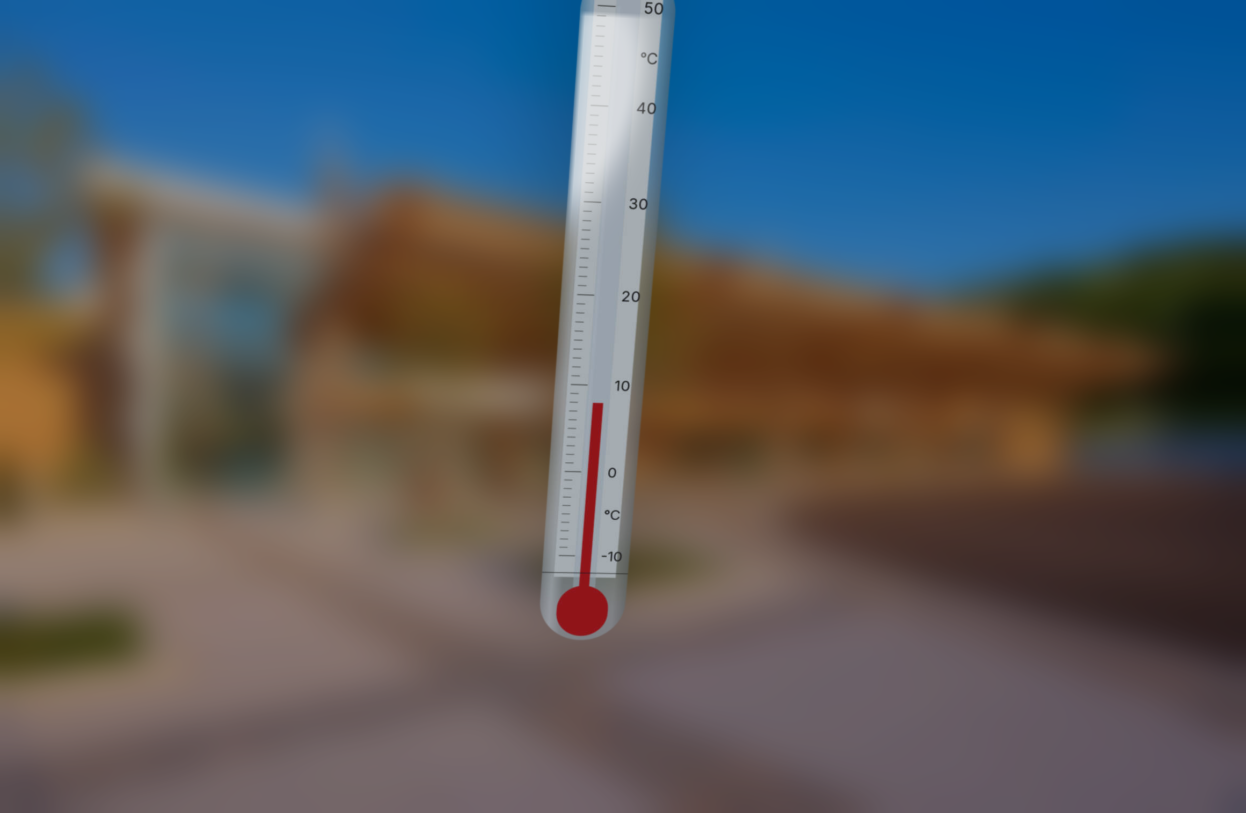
8 °C
